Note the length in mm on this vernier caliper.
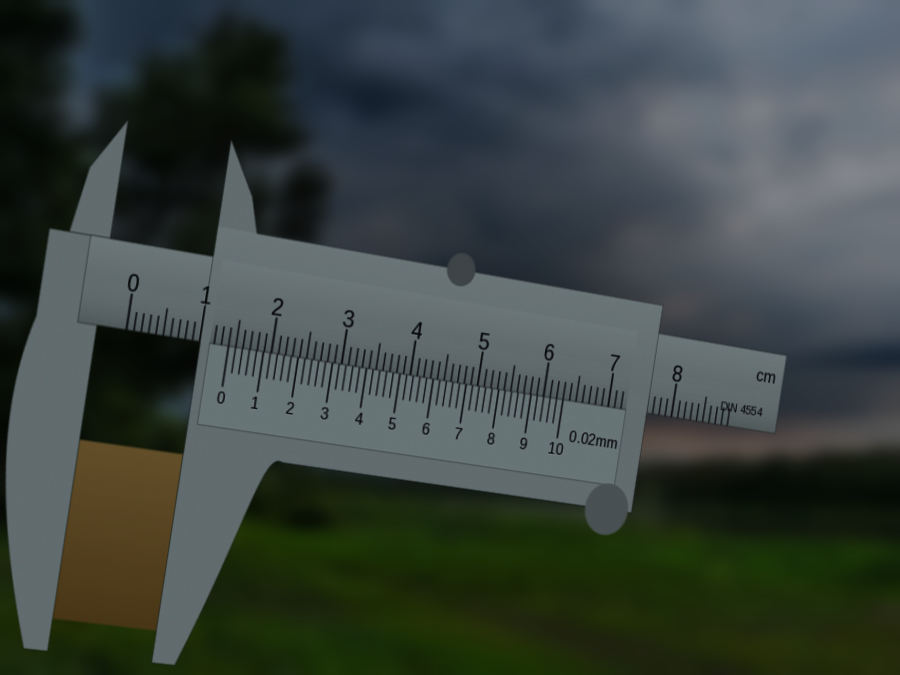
14.0 mm
